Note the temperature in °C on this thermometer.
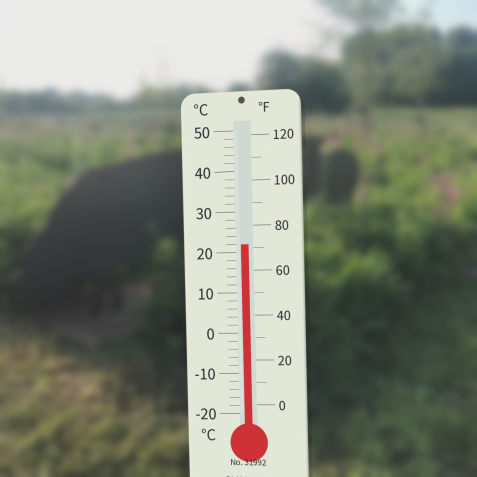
22 °C
